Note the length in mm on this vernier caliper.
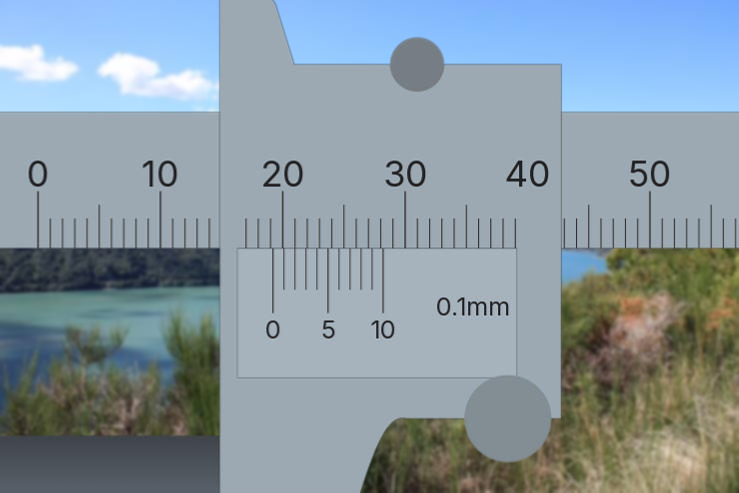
19.2 mm
